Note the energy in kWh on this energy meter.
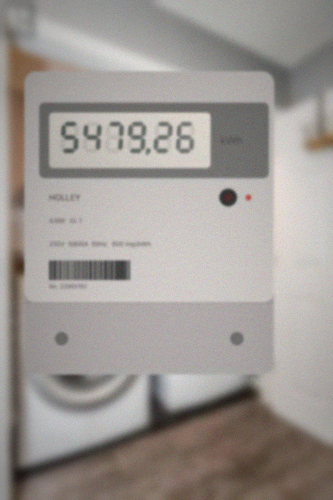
5479.26 kWh
